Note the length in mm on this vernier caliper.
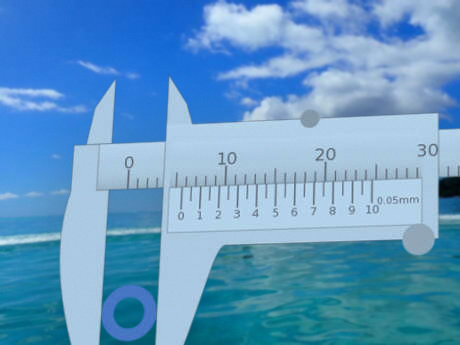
5.6 mm
